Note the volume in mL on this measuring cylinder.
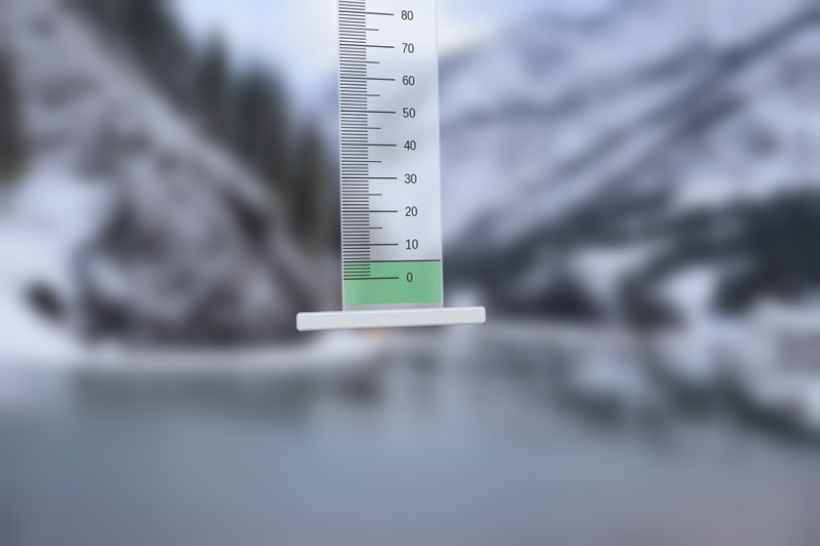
5 mL
